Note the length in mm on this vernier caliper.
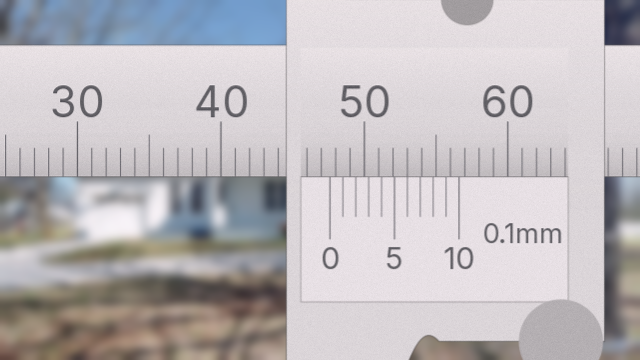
47.6 mm
